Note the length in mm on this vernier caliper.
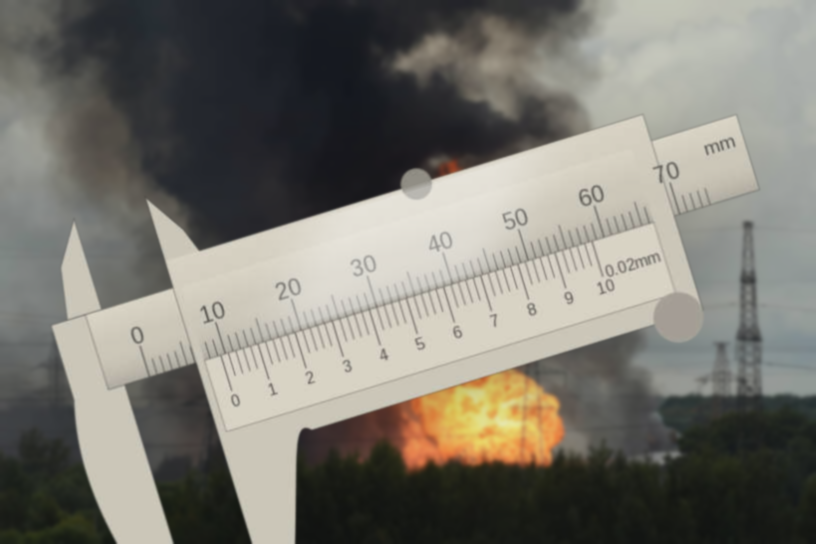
9.4 mm
